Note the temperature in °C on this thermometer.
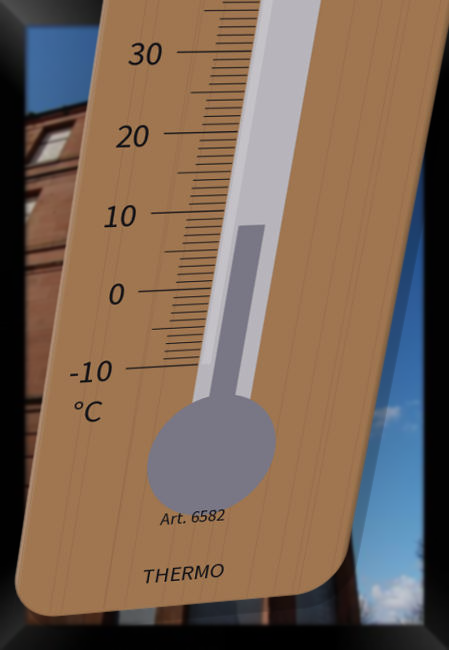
8 °C
